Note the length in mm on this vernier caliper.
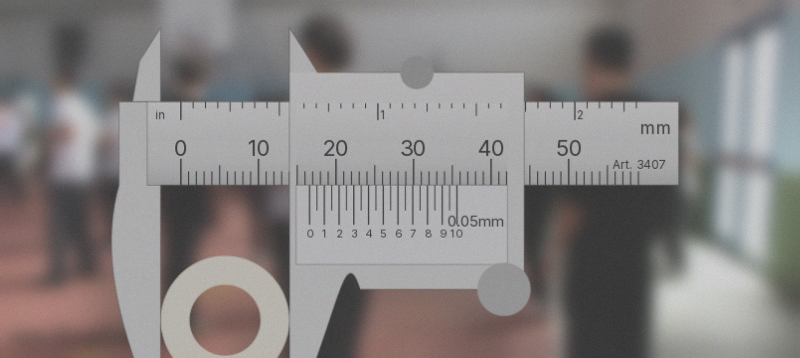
16.6 mm
